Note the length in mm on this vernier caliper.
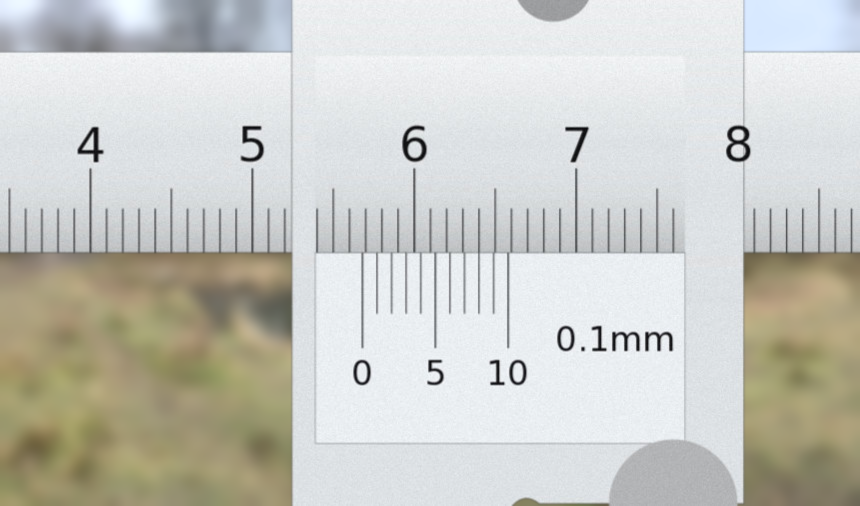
56.8 mm
